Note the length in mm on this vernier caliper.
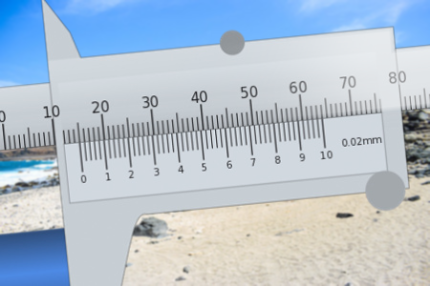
15.0 mm
